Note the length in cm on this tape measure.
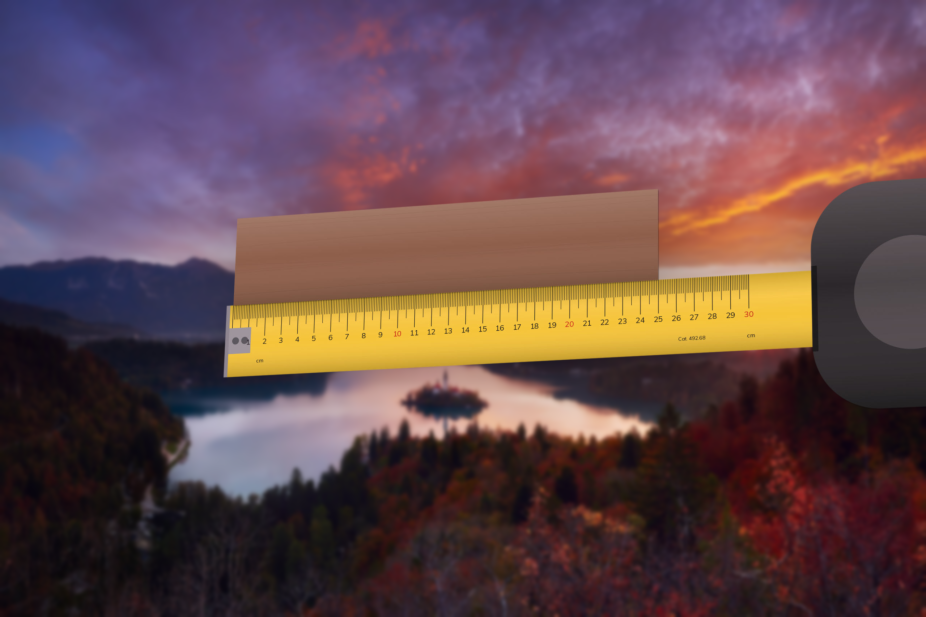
25 cm
